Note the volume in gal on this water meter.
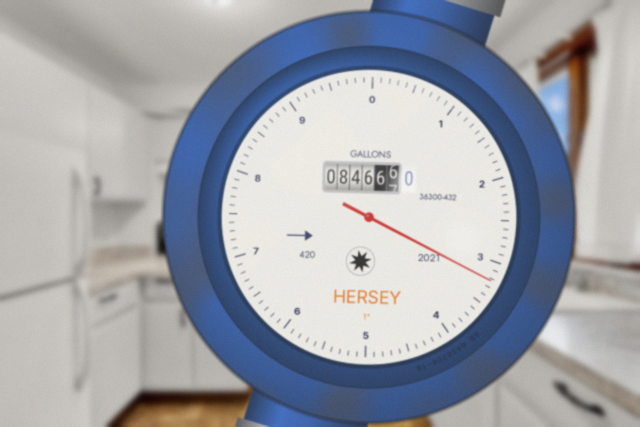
846663.2 gal
